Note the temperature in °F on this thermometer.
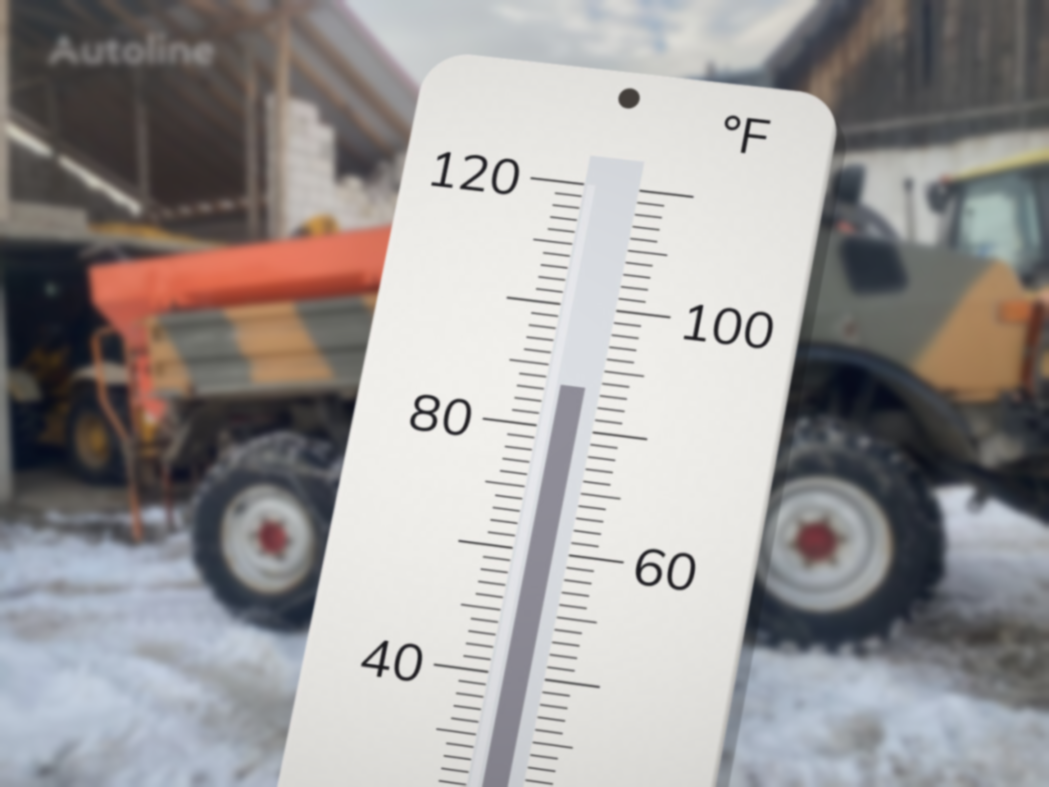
87 °F
